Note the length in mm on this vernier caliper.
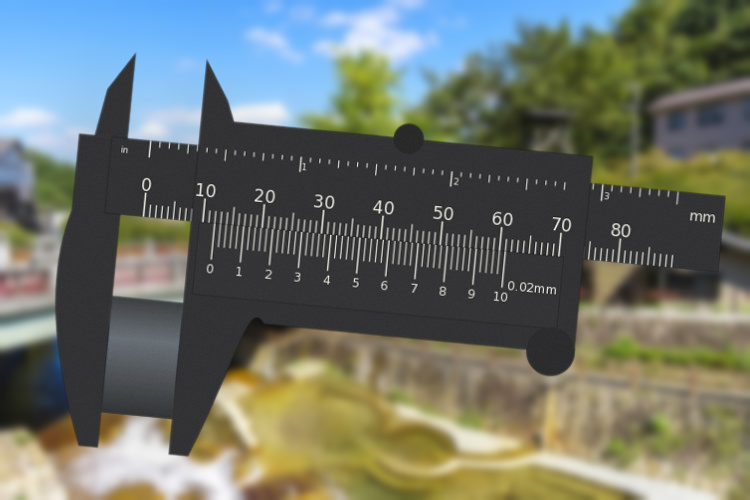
12.0 mm
